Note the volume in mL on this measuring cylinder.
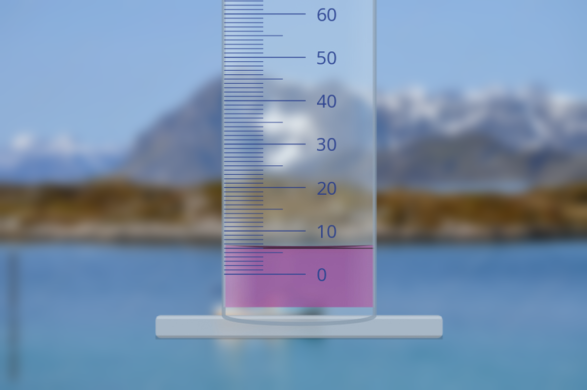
6 mL
